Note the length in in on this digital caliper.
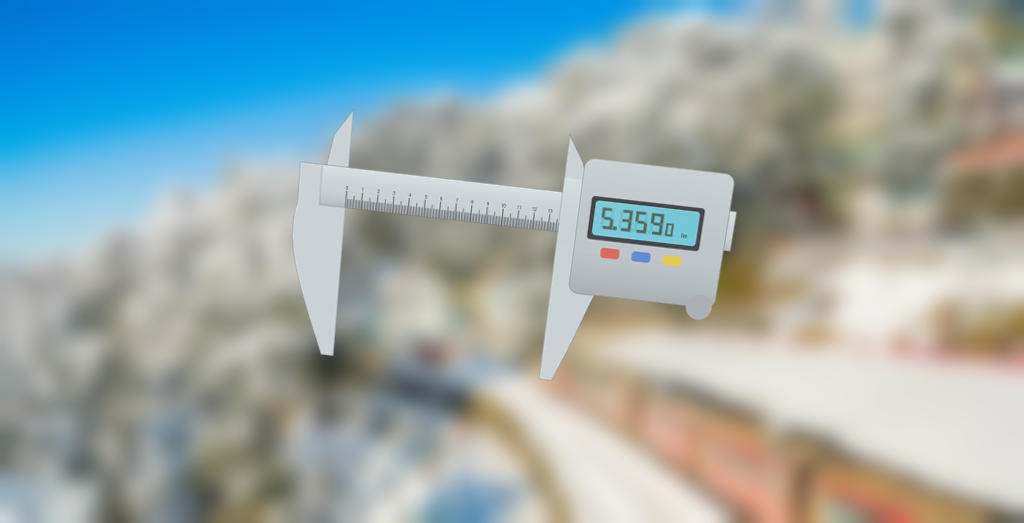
5.3590 in
